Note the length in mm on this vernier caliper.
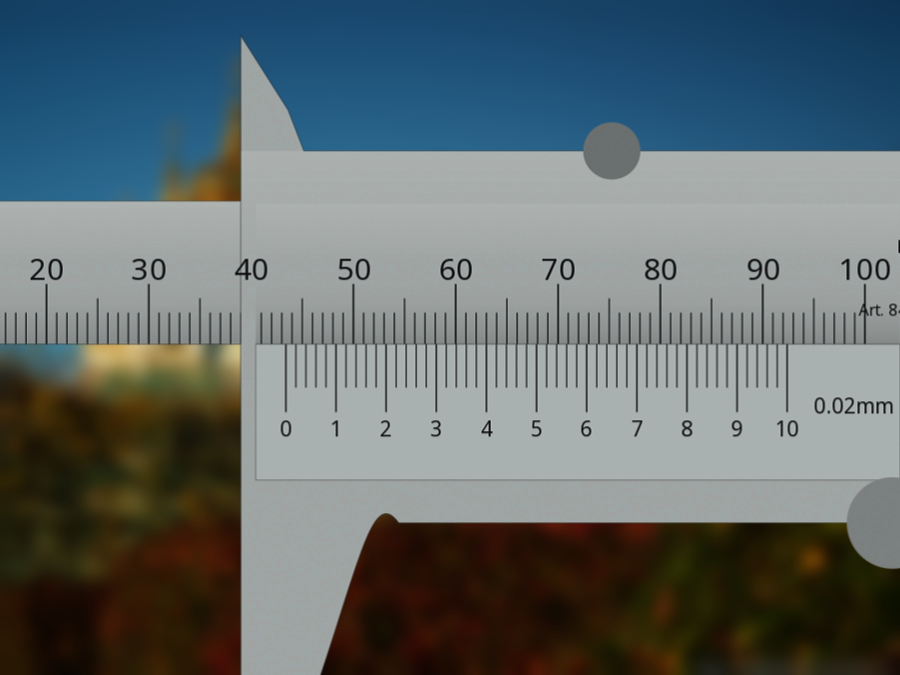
43.4 mm
